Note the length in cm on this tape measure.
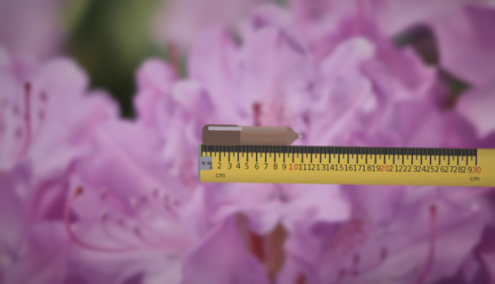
11 cm
